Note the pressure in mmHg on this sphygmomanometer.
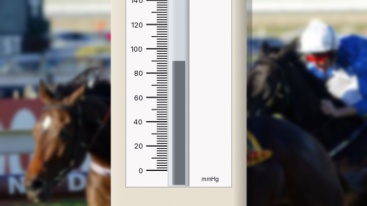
90 mmHg
